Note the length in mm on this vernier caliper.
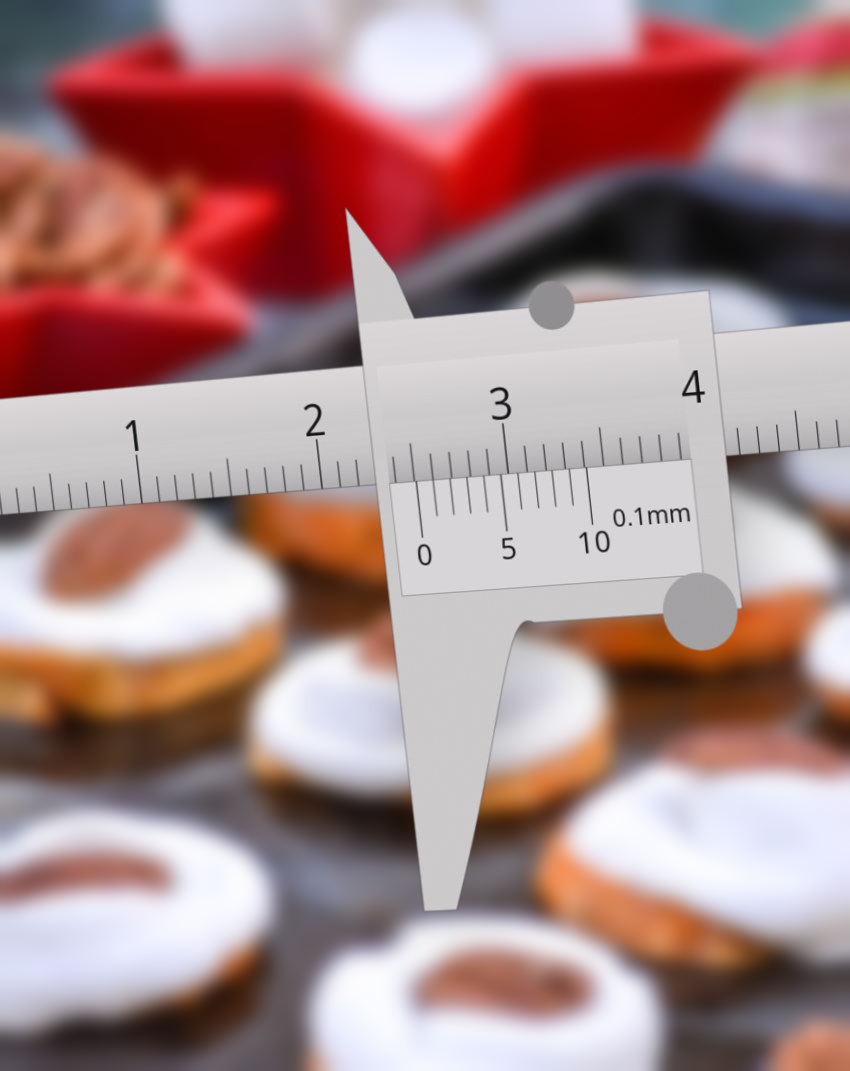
25.1 mm
